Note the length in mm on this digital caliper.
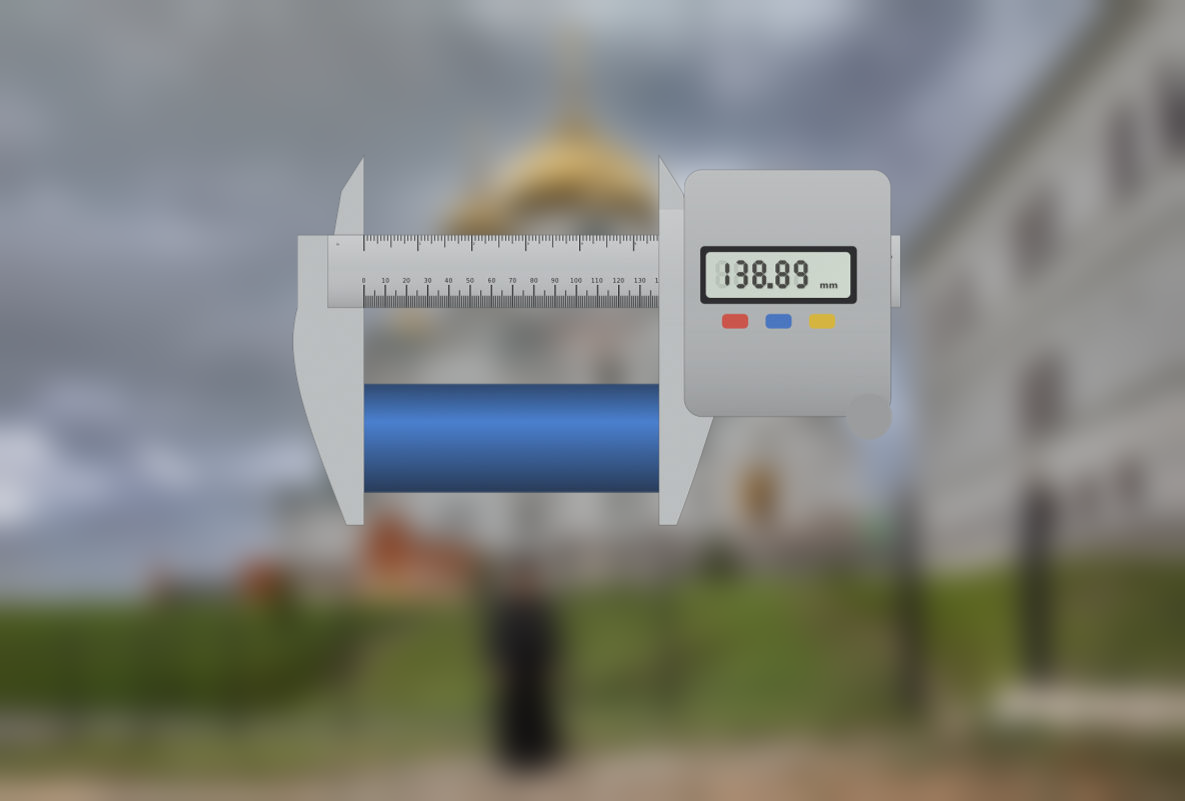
138.89 mm
